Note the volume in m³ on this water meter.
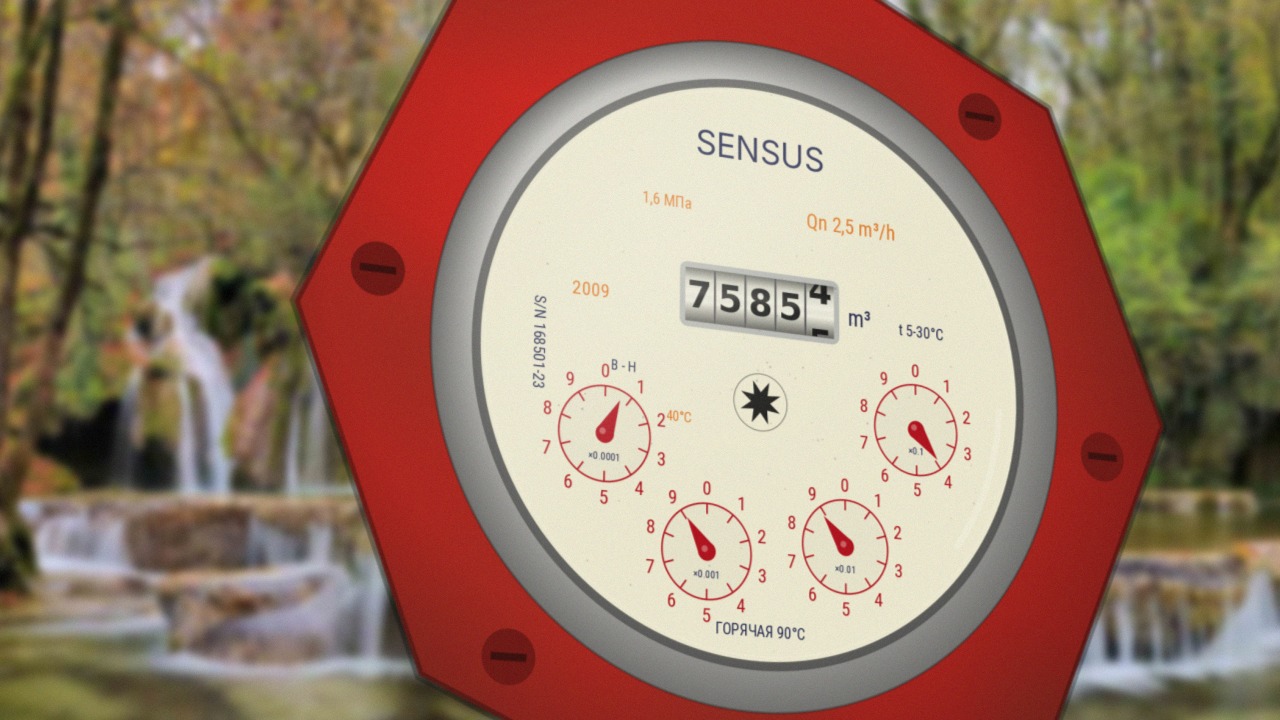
75854.3890 m³
